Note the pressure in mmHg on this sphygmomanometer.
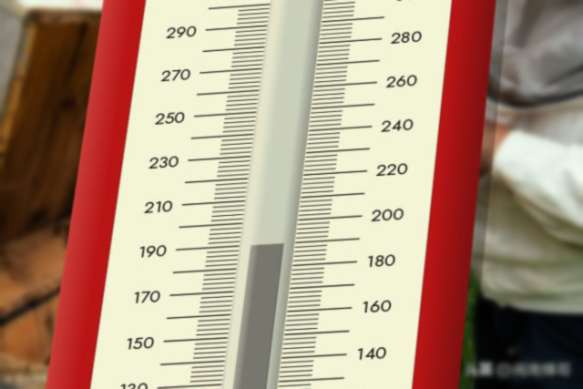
190 mmHg
